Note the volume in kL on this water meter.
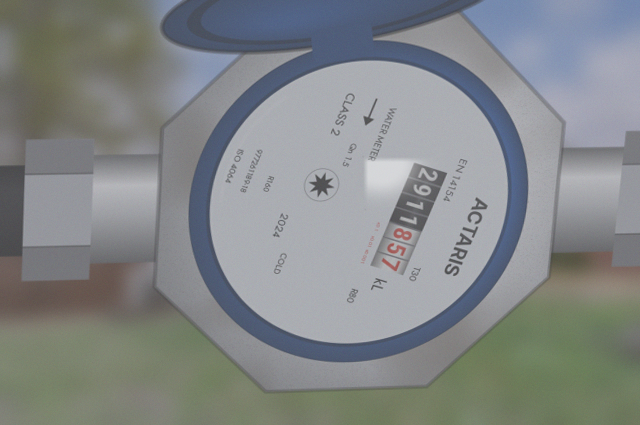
2911.857 kL
